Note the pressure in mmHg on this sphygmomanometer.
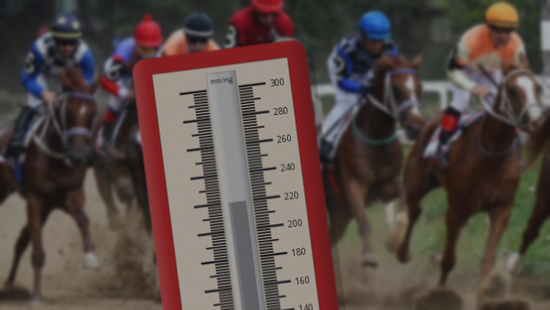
220 mmHg
